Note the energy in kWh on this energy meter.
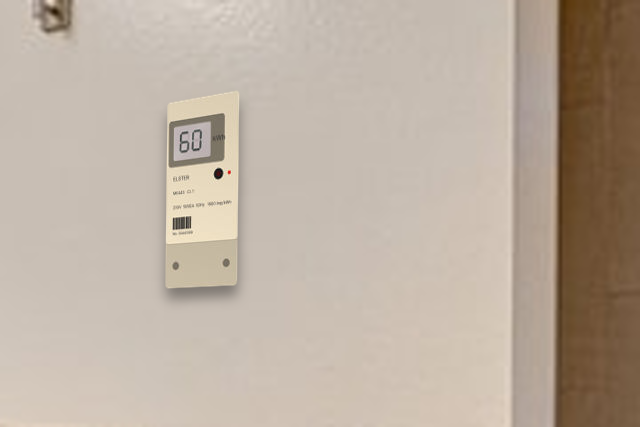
60 kWh
